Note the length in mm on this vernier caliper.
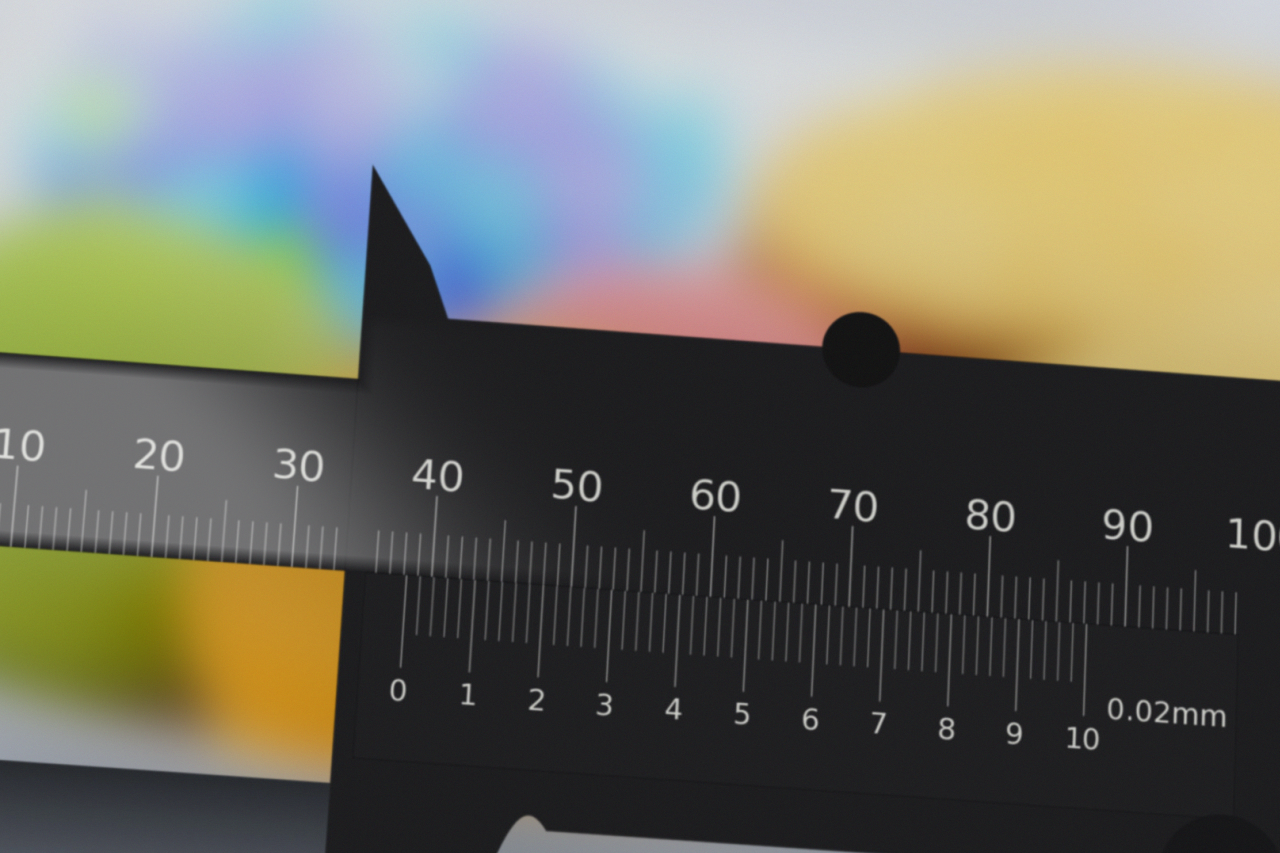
38.2 mm
